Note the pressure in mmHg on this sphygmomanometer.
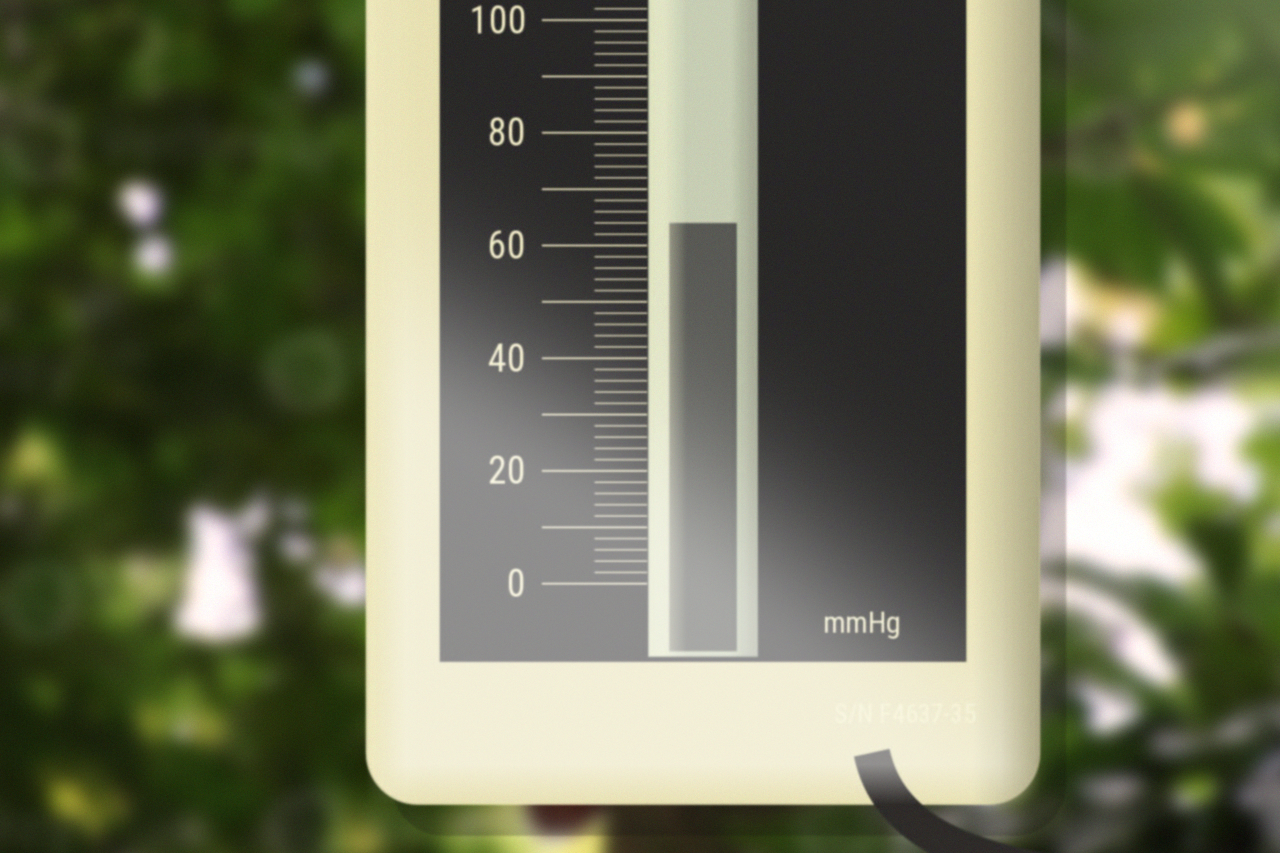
64 mmHg
